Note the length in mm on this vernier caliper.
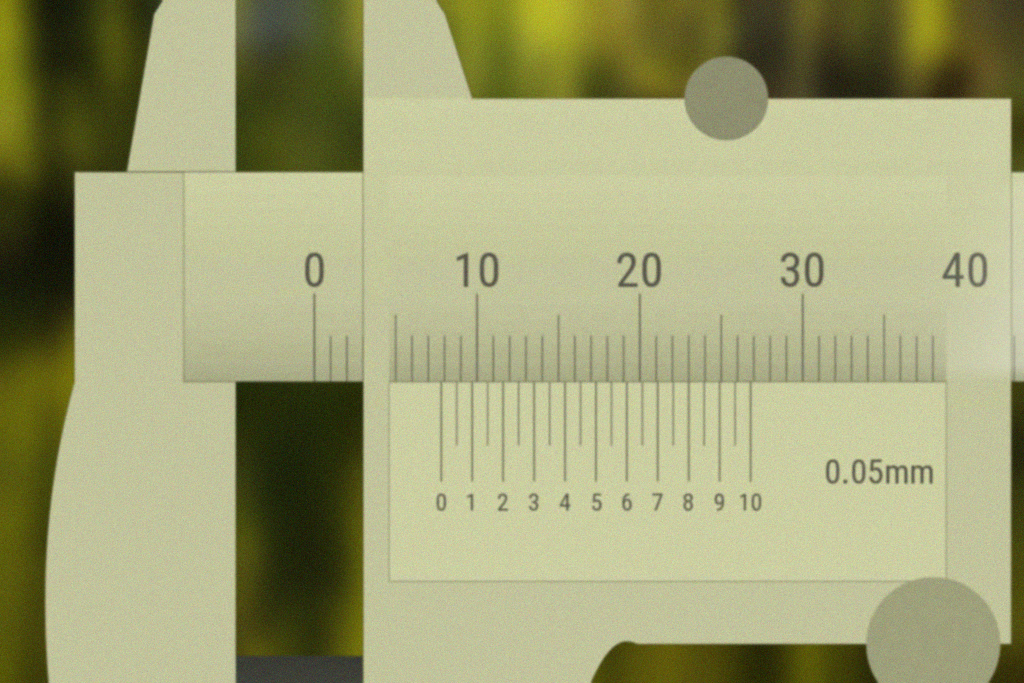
7.8 mm
